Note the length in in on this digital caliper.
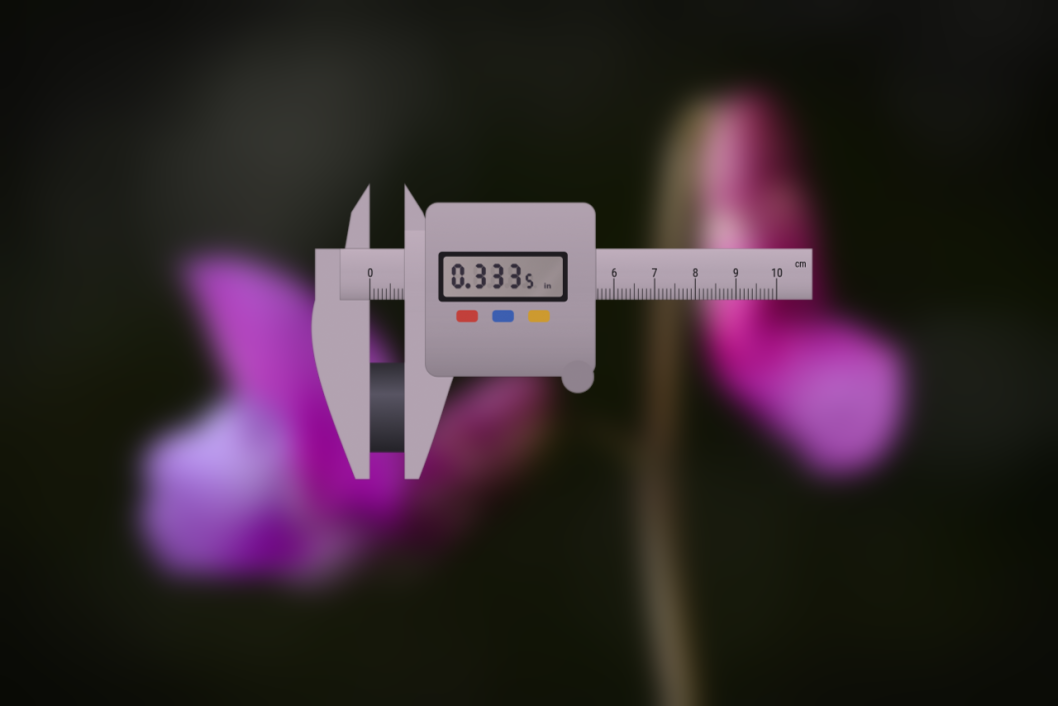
0.3335 in
